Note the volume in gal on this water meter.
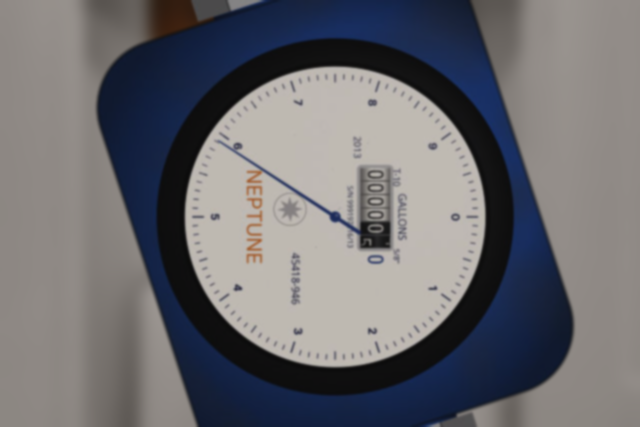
45.9 gal
